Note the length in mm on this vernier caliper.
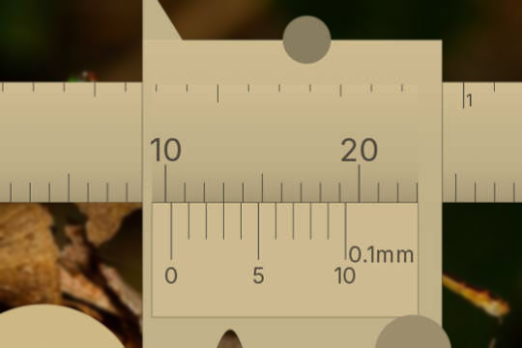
10.3 mm
